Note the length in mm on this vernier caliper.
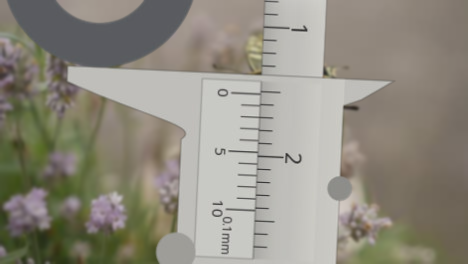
15.2 mm
